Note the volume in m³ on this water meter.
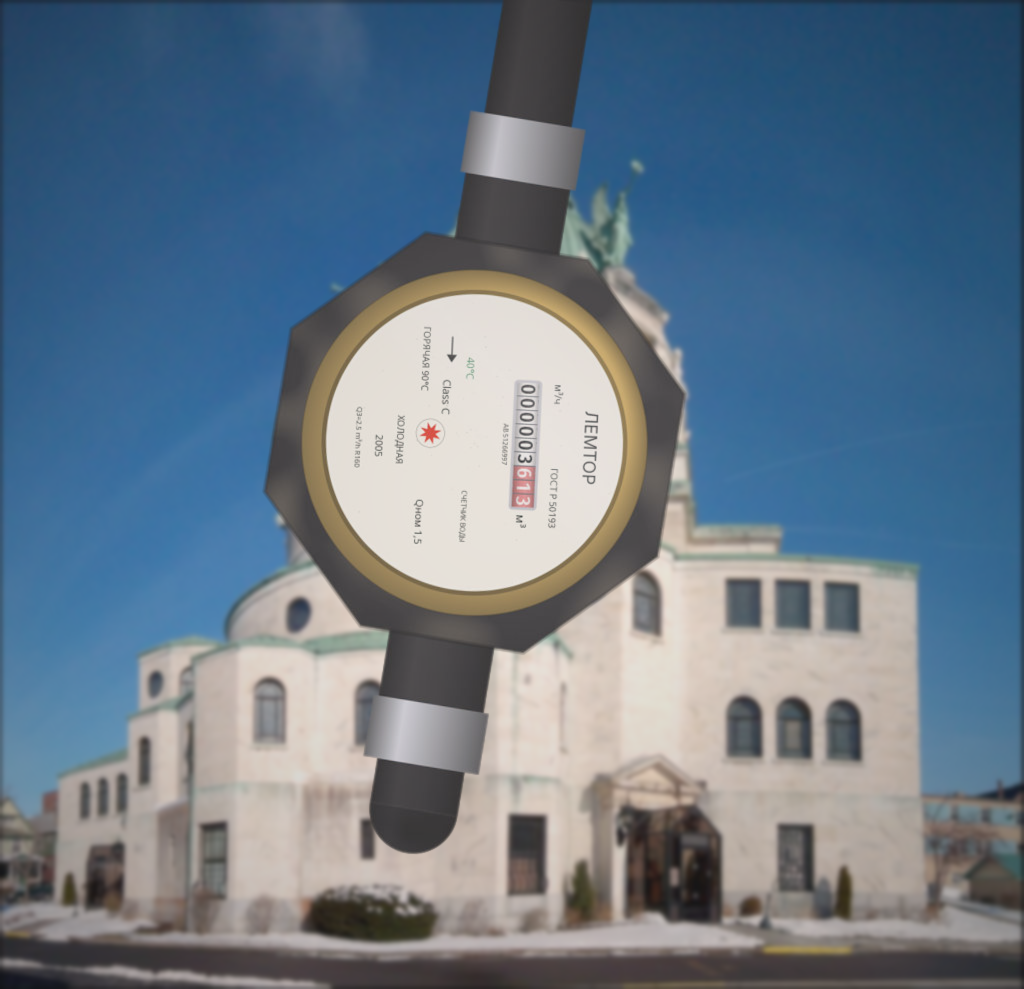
3.613 m³
